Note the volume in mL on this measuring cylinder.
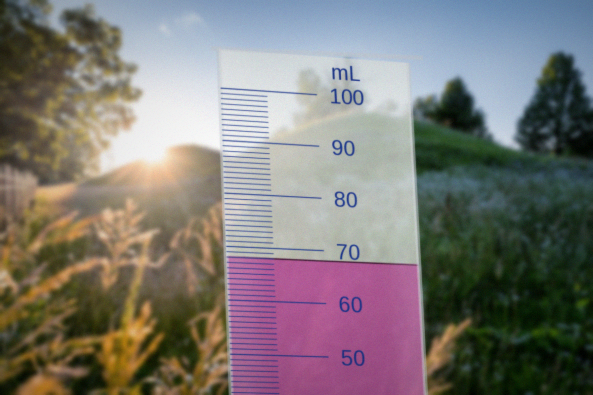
68 mL
